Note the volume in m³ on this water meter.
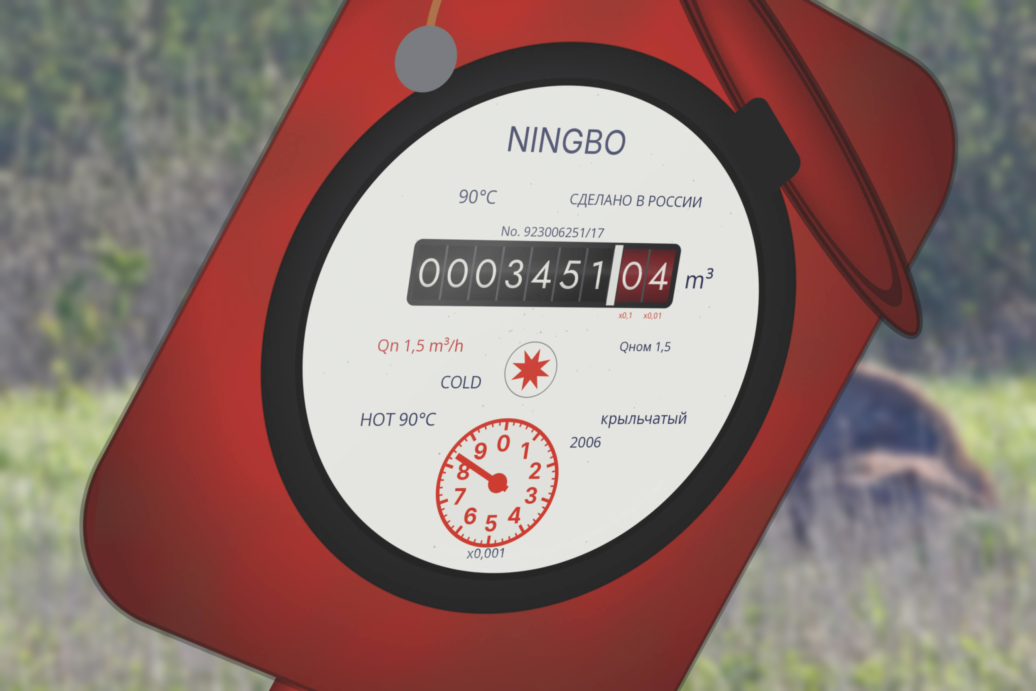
3451.048 m³
